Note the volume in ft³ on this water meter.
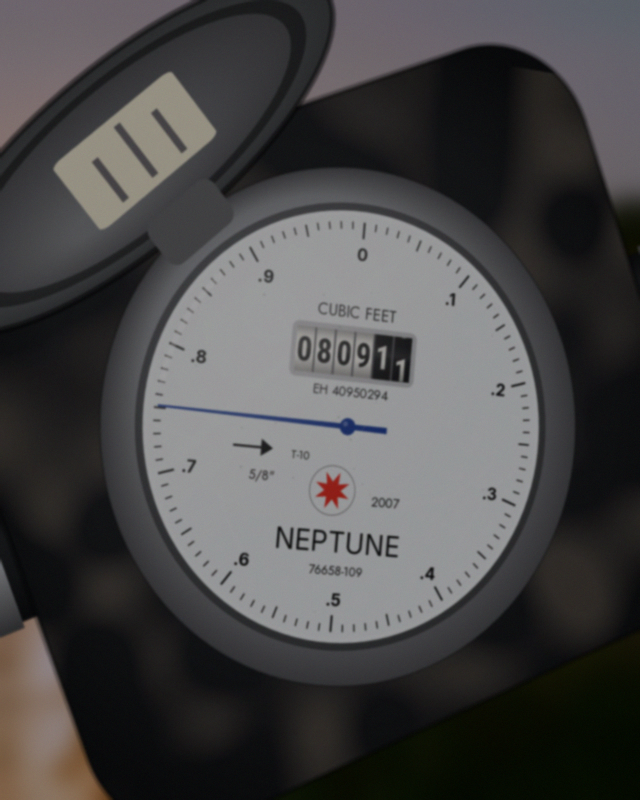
80910.75 ft³
